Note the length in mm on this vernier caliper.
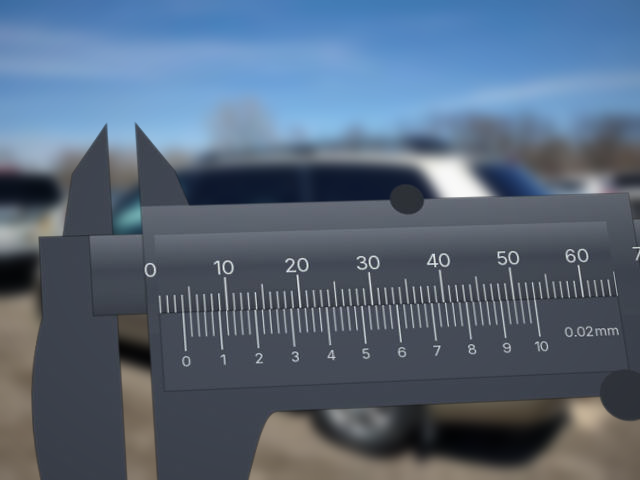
4.0 mm
